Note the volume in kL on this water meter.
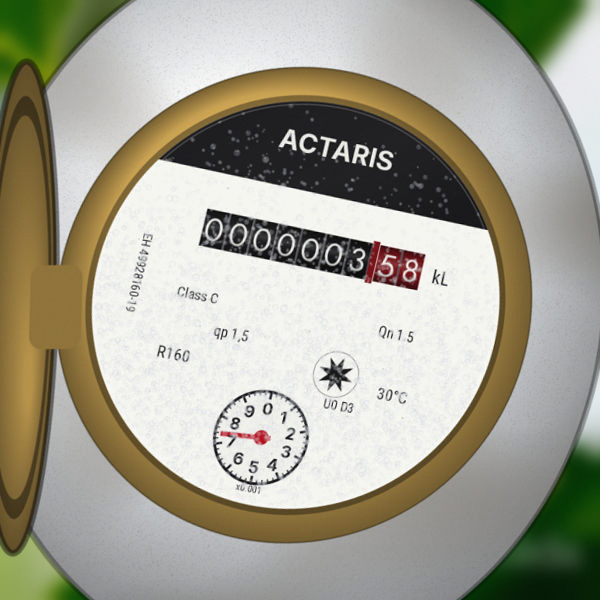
3.587 kL
